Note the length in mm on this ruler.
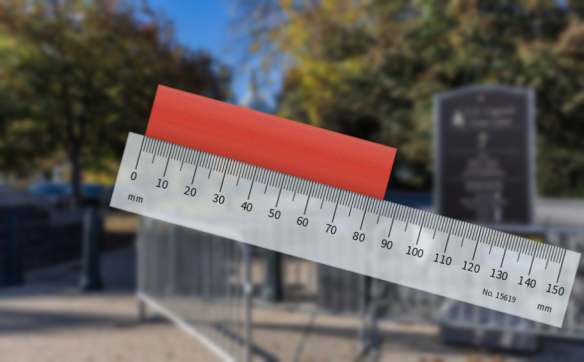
85 mm
